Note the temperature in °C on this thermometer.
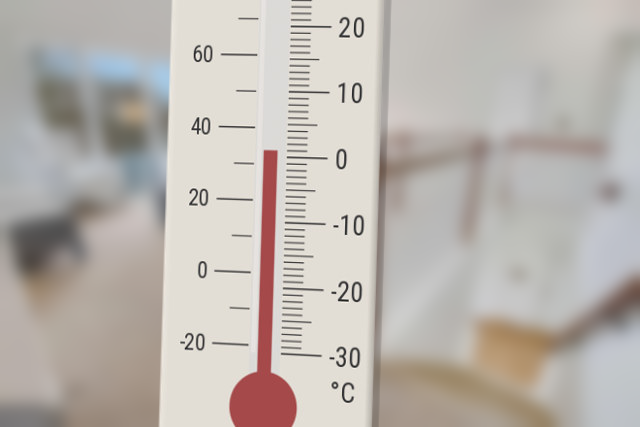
1 °C
